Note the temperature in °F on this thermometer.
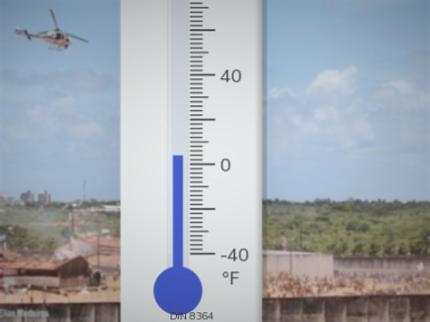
4 °F
